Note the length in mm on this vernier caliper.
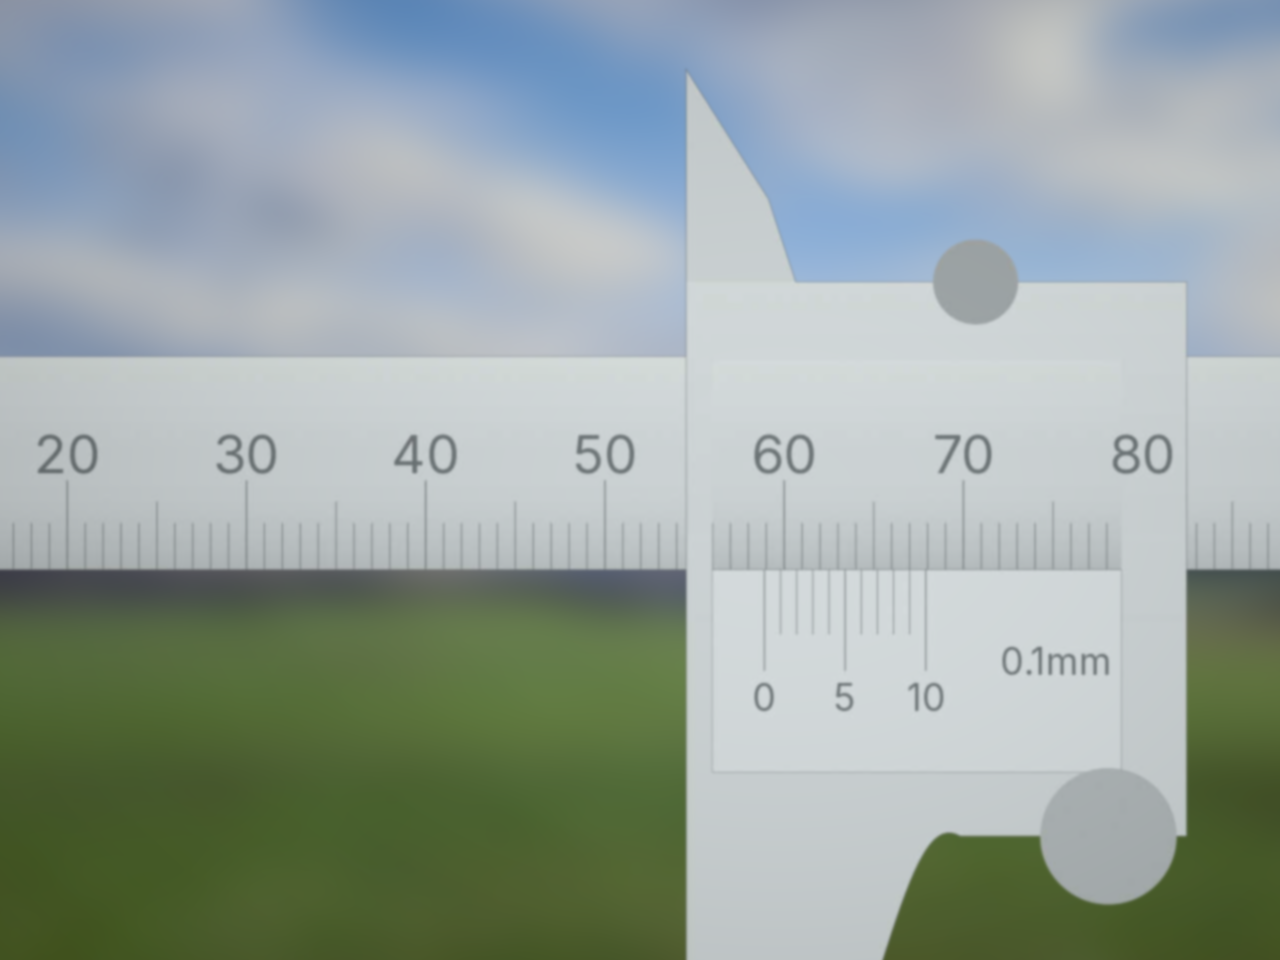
58.9 mm
